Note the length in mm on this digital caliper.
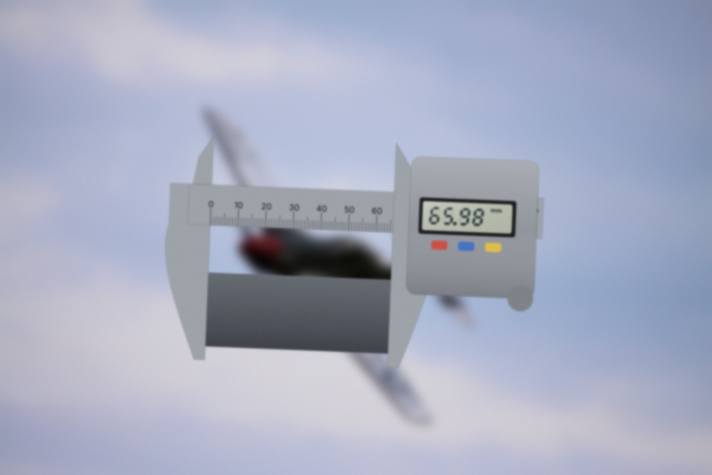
65.98 mm
